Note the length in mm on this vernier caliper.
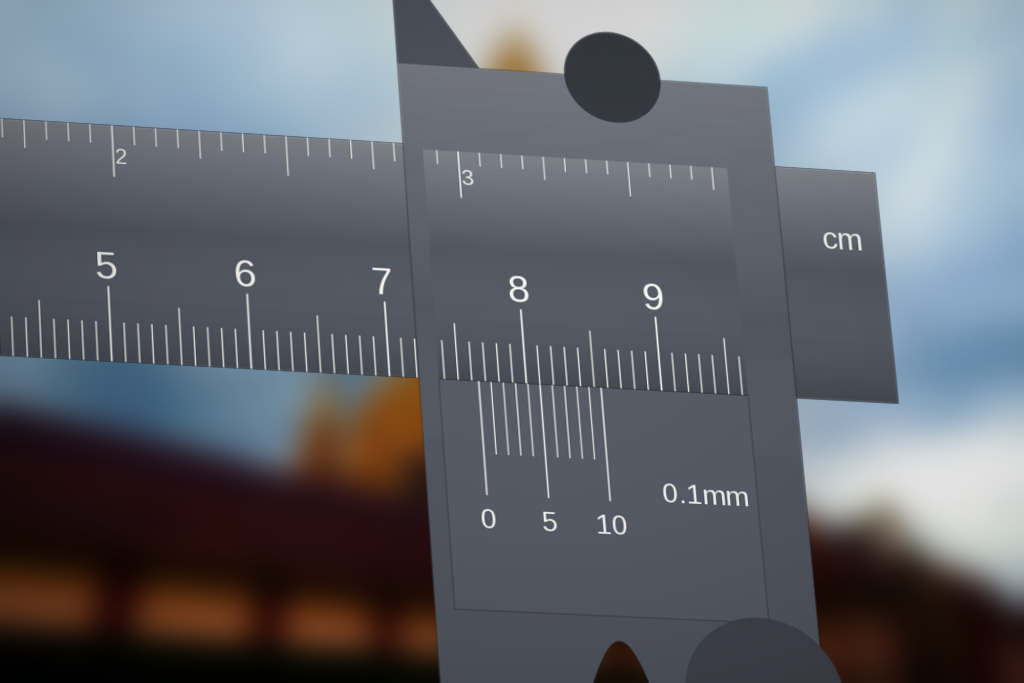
76.5 mm
